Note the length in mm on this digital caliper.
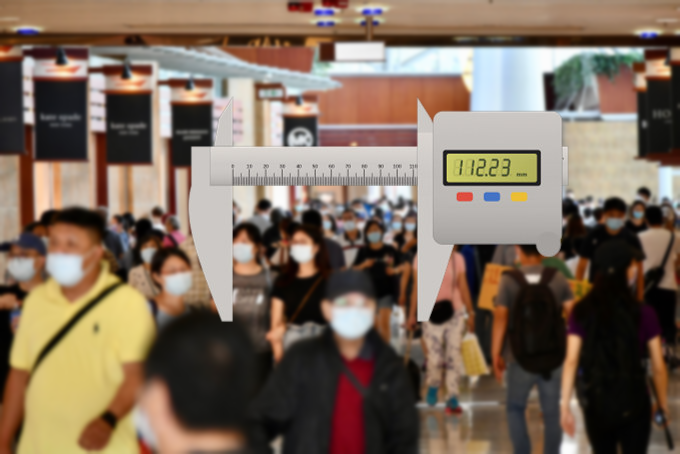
112.23 mm
